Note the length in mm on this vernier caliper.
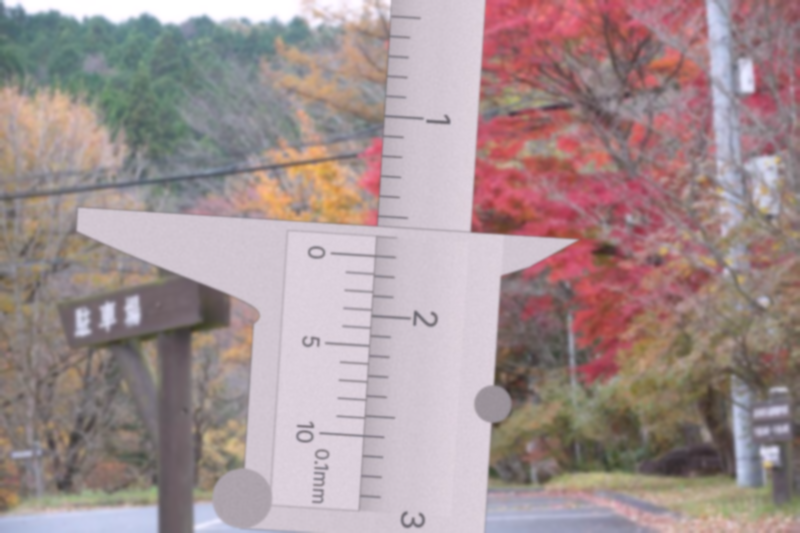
17.0 mm
